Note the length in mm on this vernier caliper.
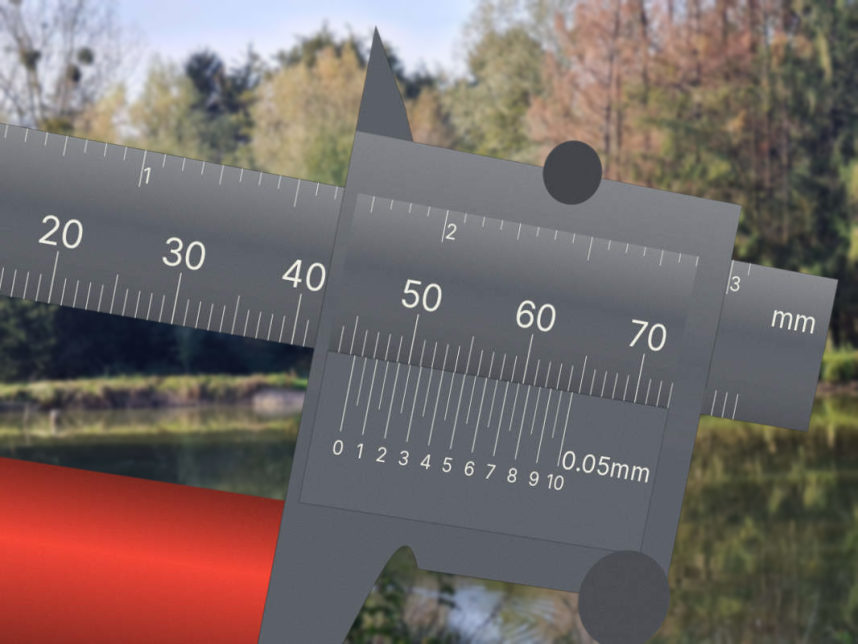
45.4 mm
